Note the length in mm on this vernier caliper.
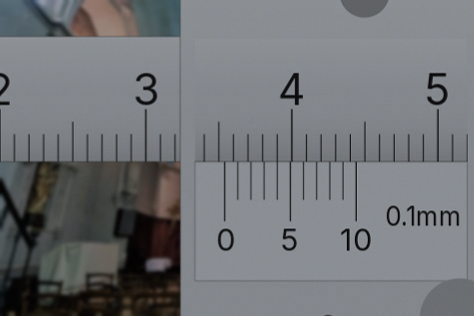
35.4 mm
